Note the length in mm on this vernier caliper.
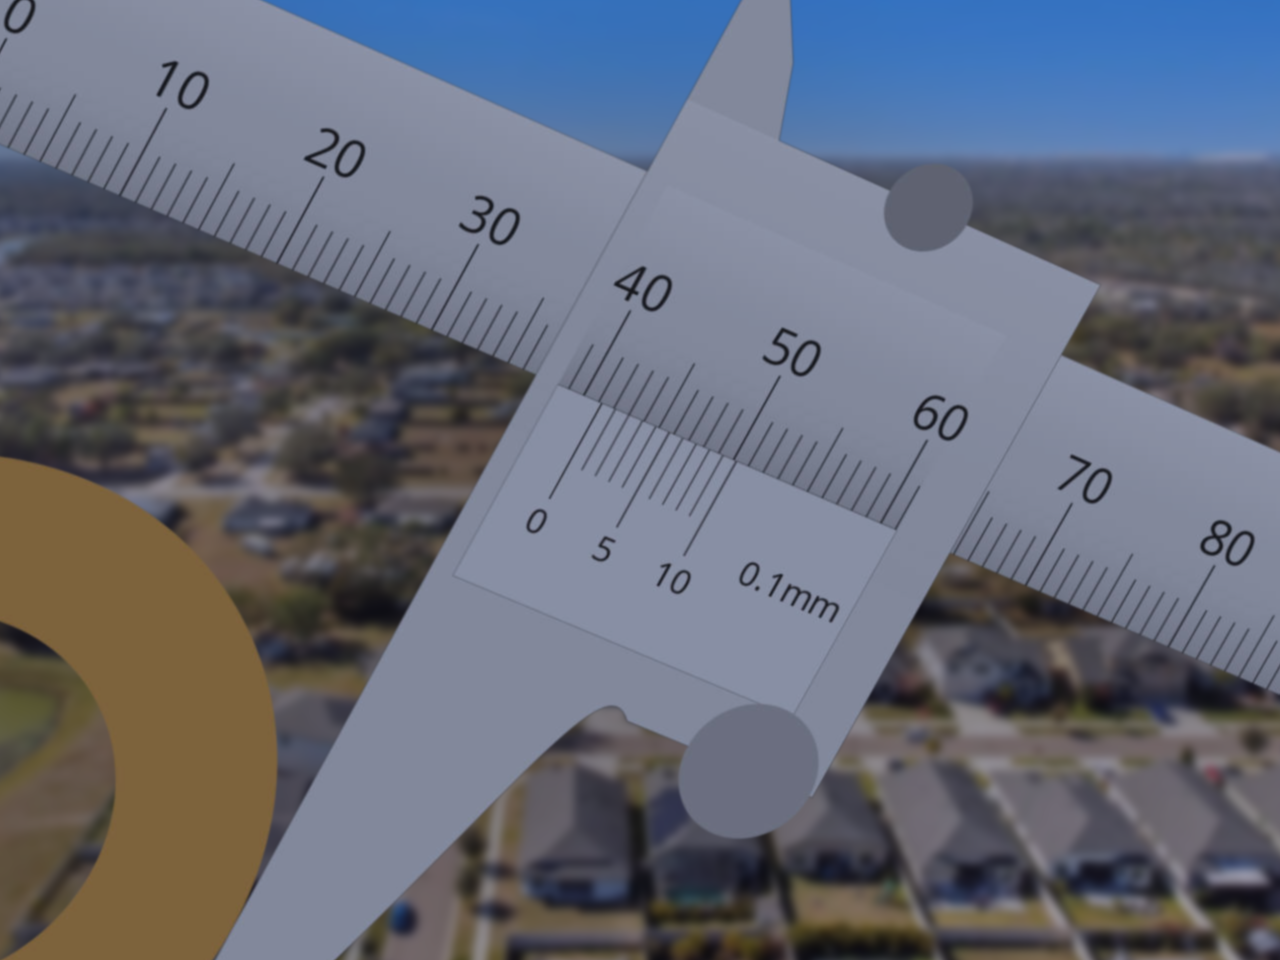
41.2 mm
